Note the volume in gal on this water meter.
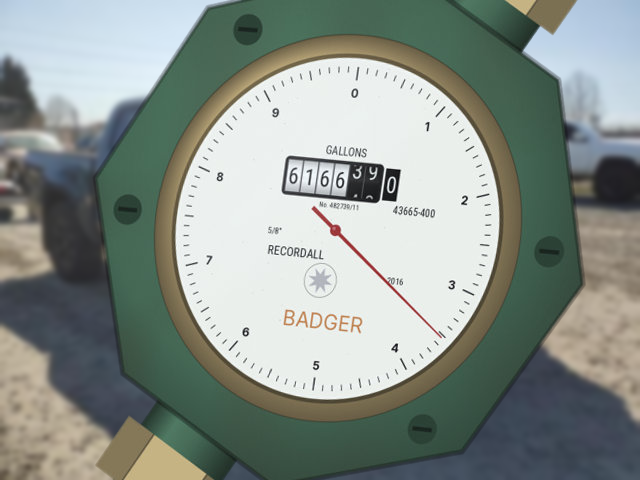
6166393.5 gal
